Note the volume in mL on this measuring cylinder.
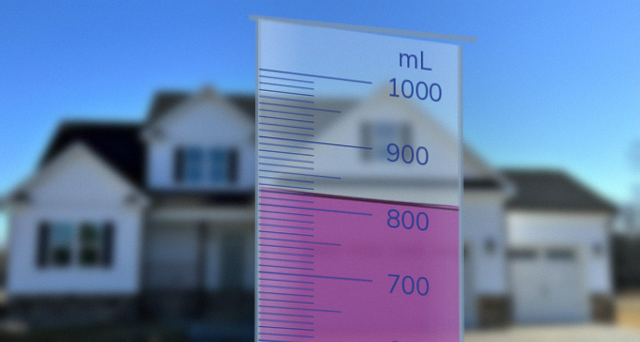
820 mL
